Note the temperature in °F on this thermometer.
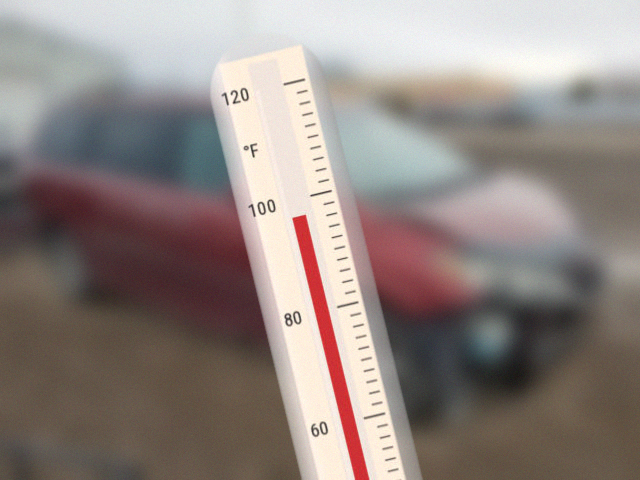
97 °F
